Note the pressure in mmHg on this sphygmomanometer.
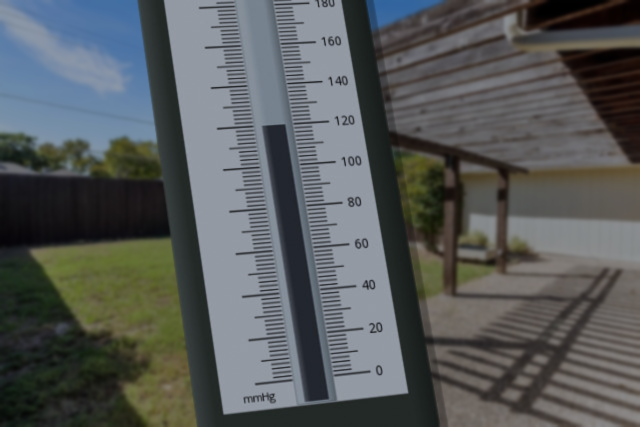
120 mmHg
